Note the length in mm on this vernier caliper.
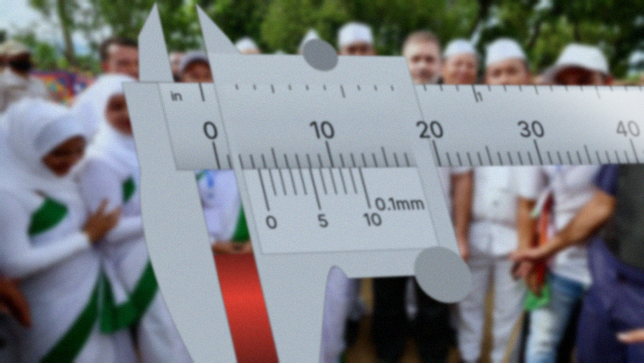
3.4 mm
